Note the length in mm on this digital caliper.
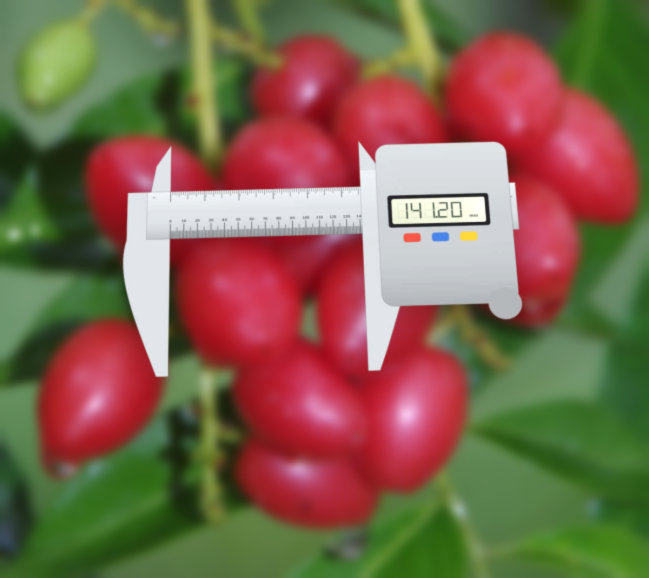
141.20 mm
